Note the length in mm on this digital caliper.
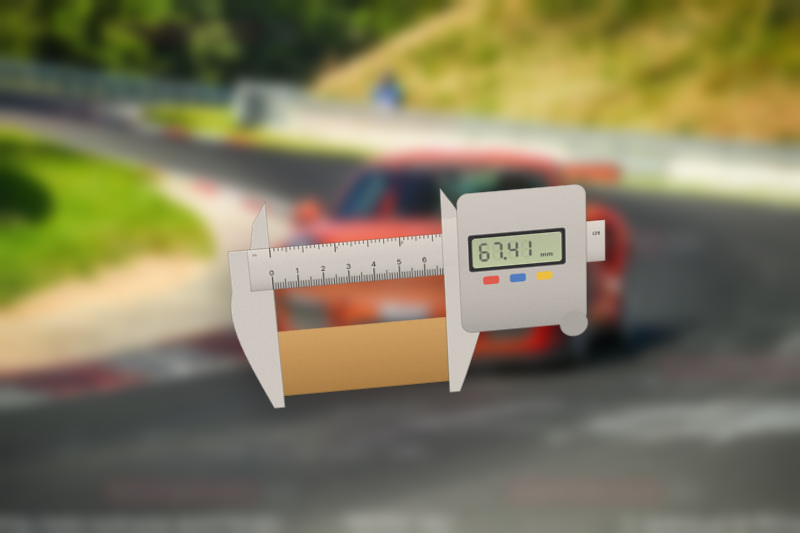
67.41 mm
